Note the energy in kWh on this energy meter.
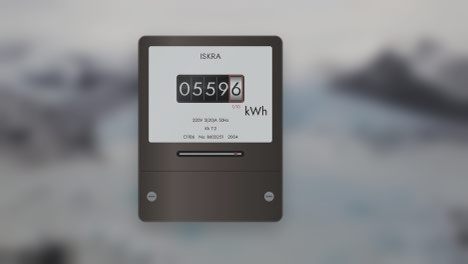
559.6 kWh
